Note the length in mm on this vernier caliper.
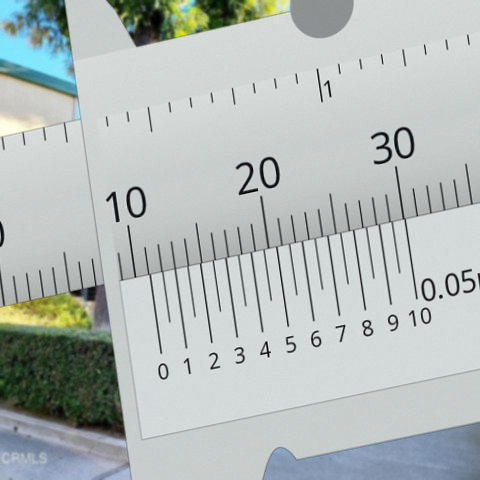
11.1 mm
